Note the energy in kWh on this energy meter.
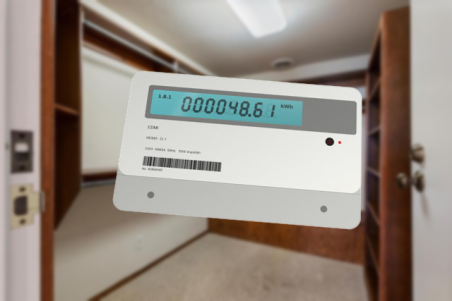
48.61 kWh
